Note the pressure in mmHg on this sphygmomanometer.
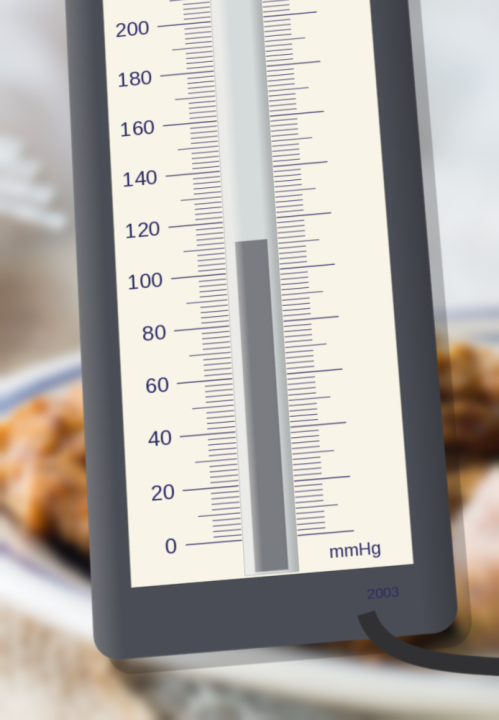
112 mmHg
